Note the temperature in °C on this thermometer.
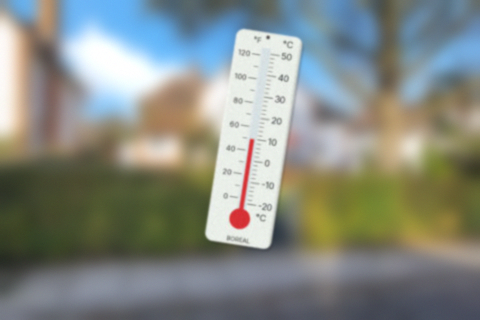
10 °C
